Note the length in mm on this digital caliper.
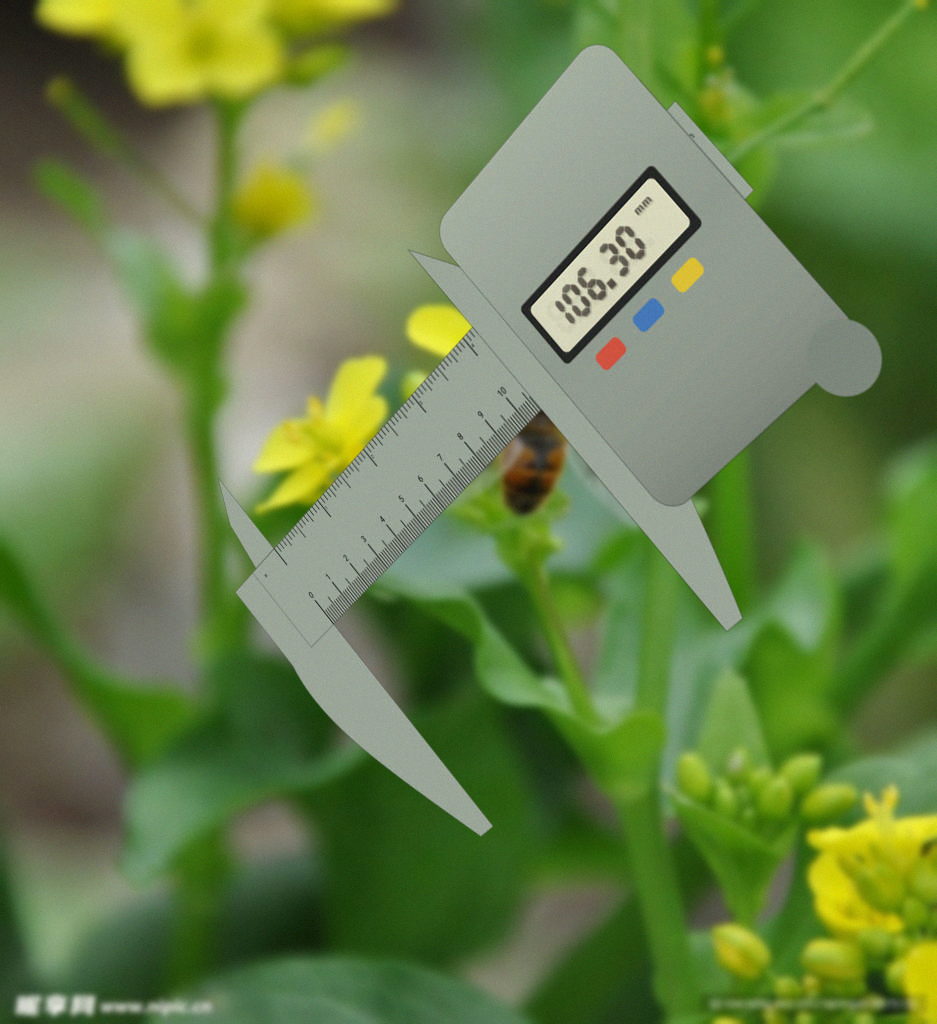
106.30 mm
